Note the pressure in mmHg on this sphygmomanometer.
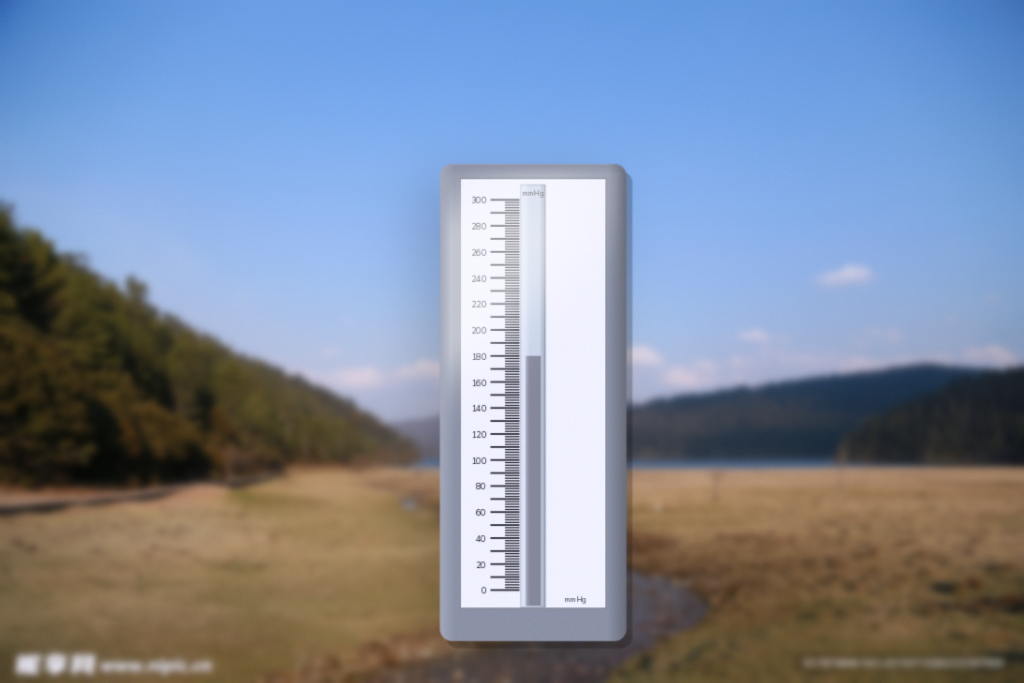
180 mmHg
